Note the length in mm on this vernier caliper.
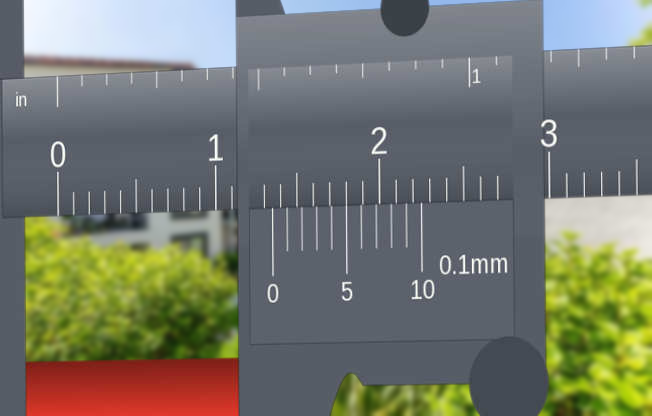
13.5 mm
